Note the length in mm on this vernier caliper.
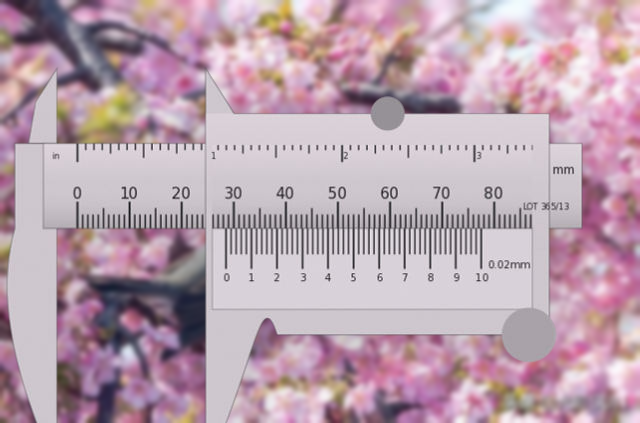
28.5 mm
